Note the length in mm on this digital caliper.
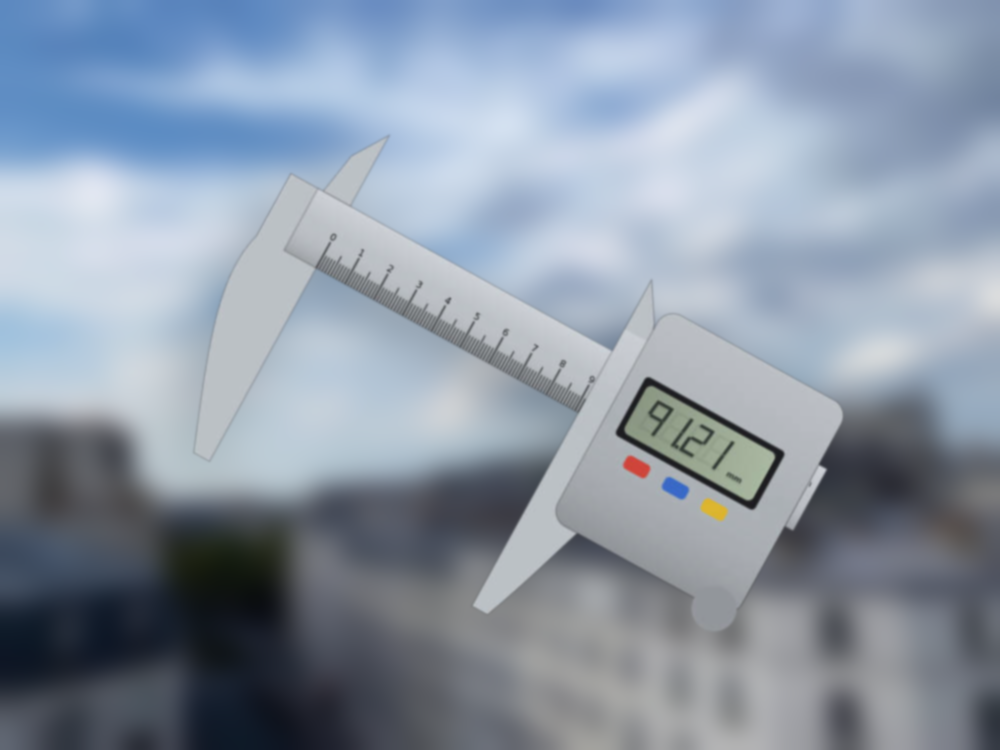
91.21 mm
